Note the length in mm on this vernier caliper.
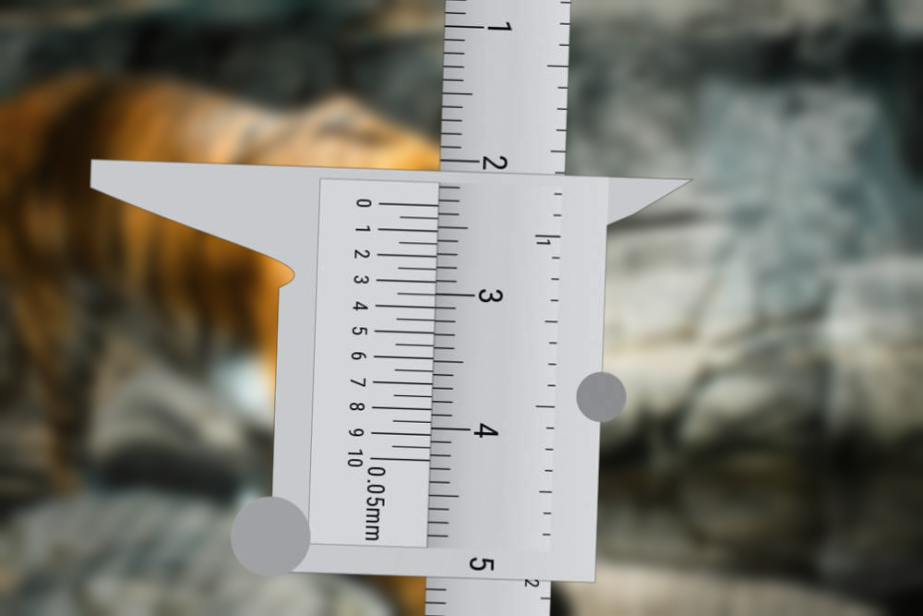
23.4 mm
